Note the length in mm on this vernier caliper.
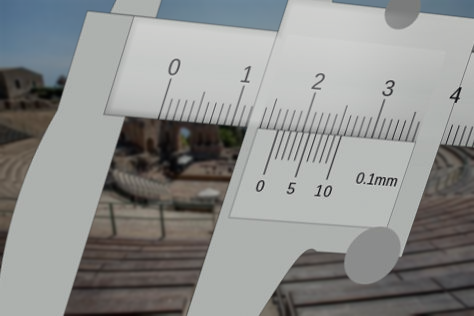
16.6 mm
